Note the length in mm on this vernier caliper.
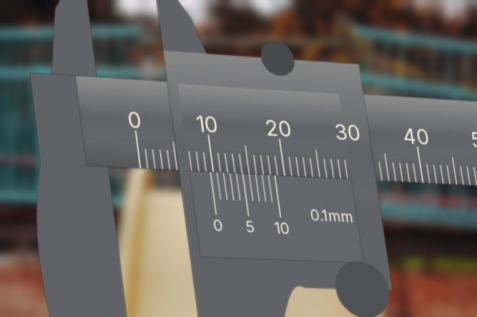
9.6 mm
